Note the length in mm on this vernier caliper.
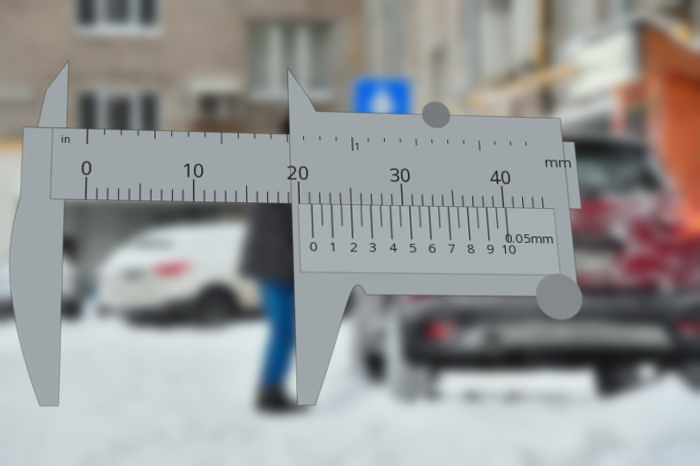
21.2 mm
